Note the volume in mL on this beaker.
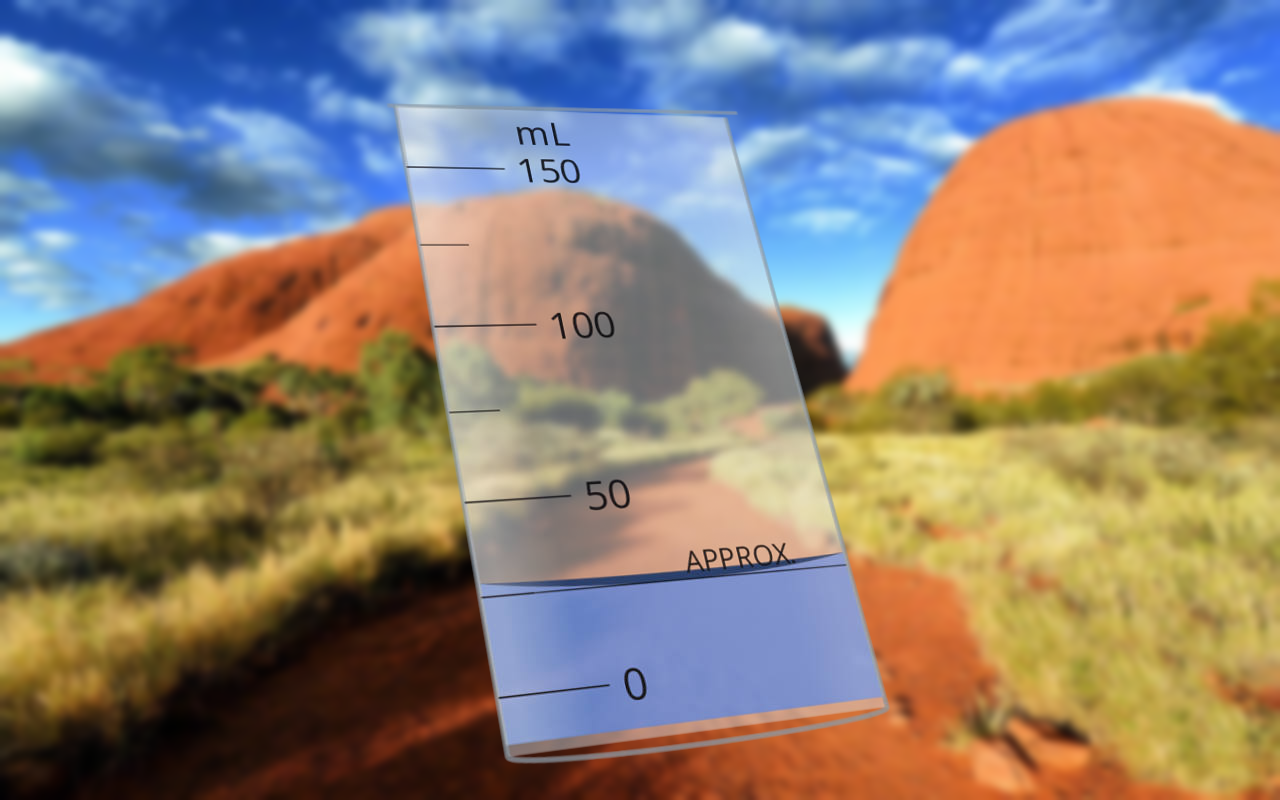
25 mL
